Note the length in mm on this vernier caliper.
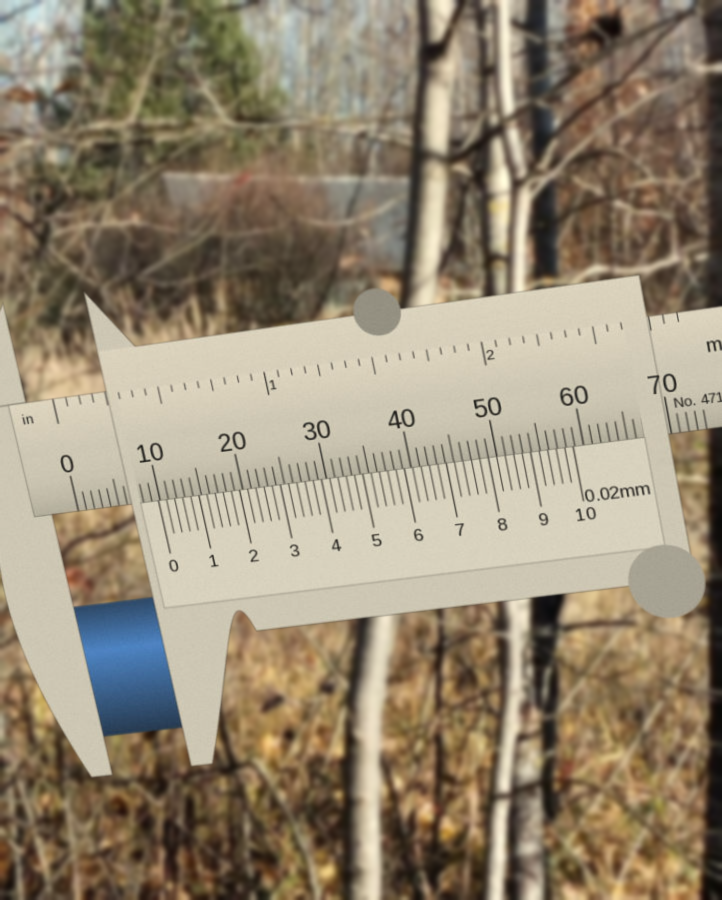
9.8 mm
